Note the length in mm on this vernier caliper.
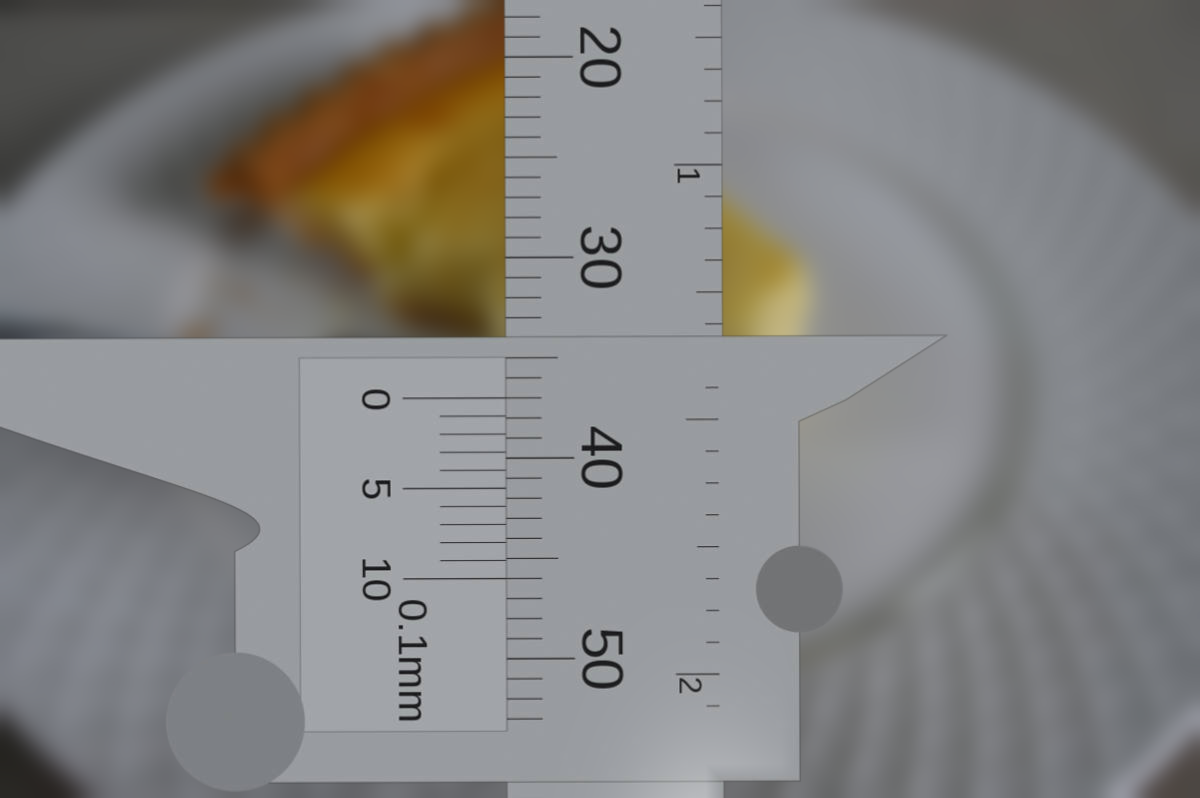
37.0 mm
